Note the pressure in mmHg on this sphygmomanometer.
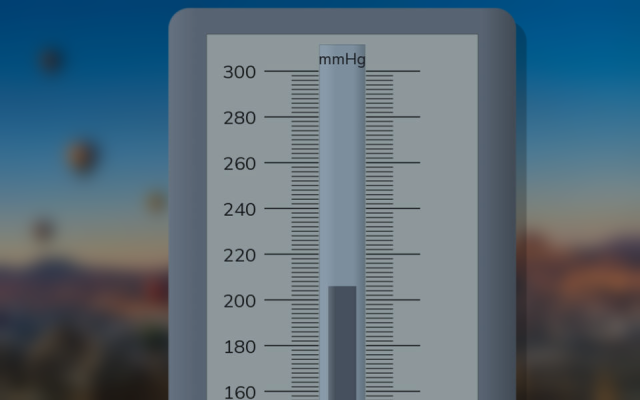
206 mmHg
